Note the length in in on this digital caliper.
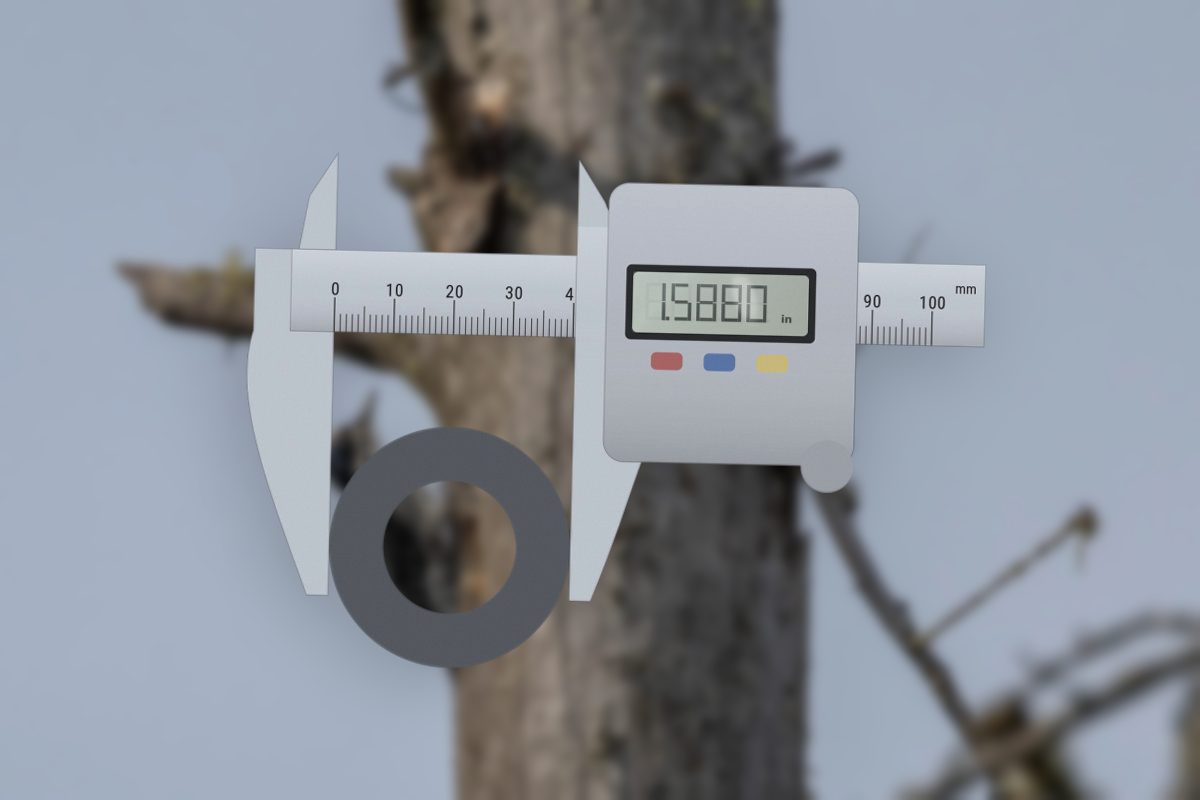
1.5880 in
